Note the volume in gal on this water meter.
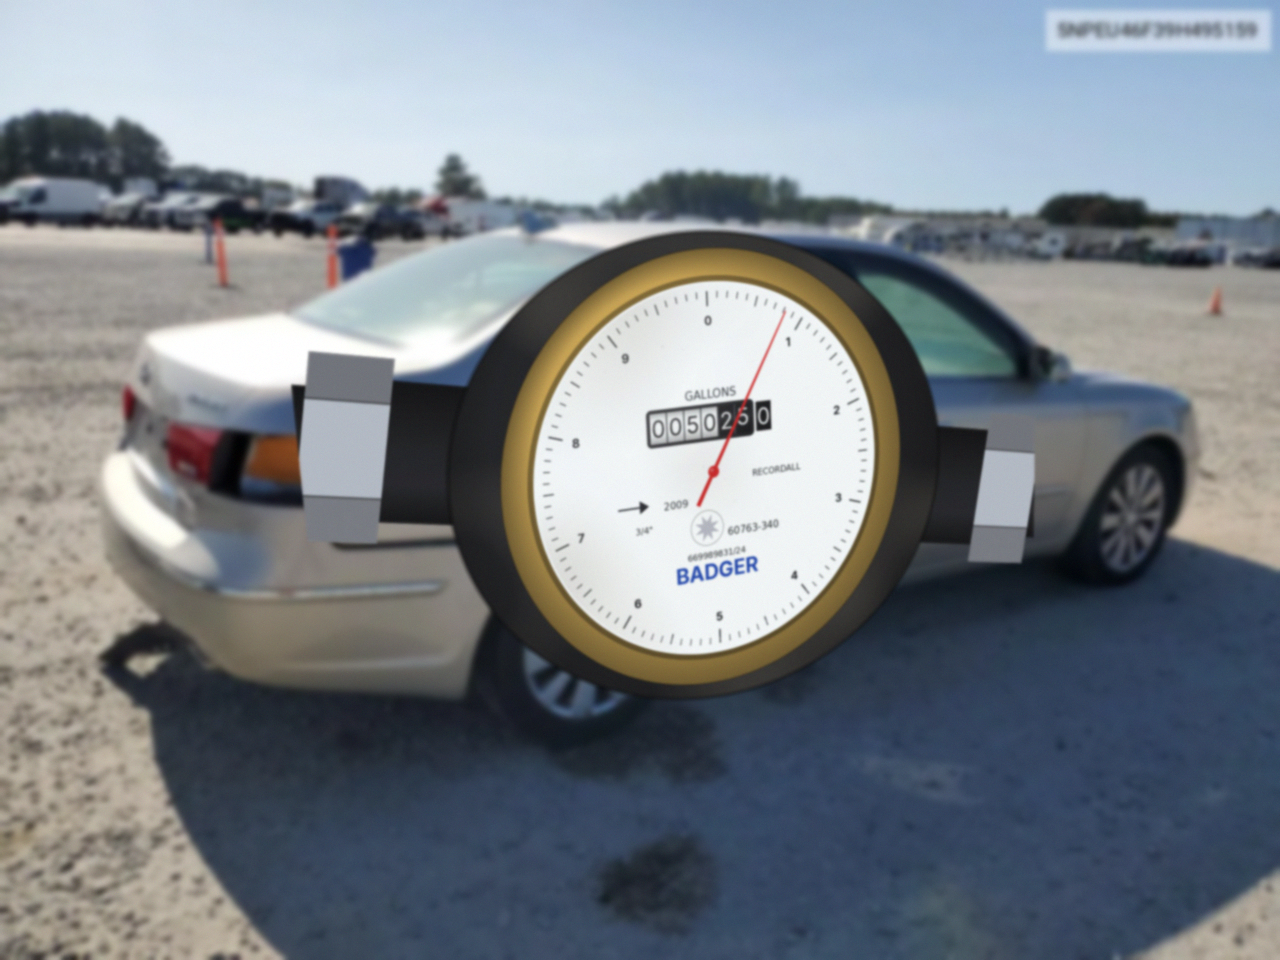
50250.8 gal
